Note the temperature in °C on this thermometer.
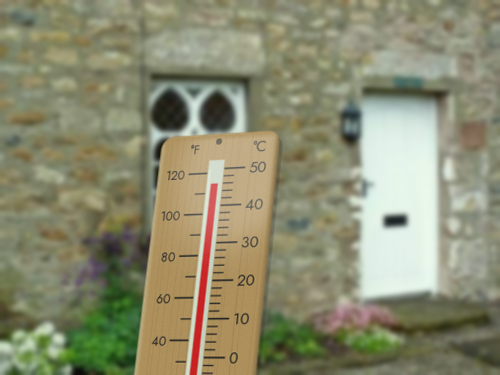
46 °C
